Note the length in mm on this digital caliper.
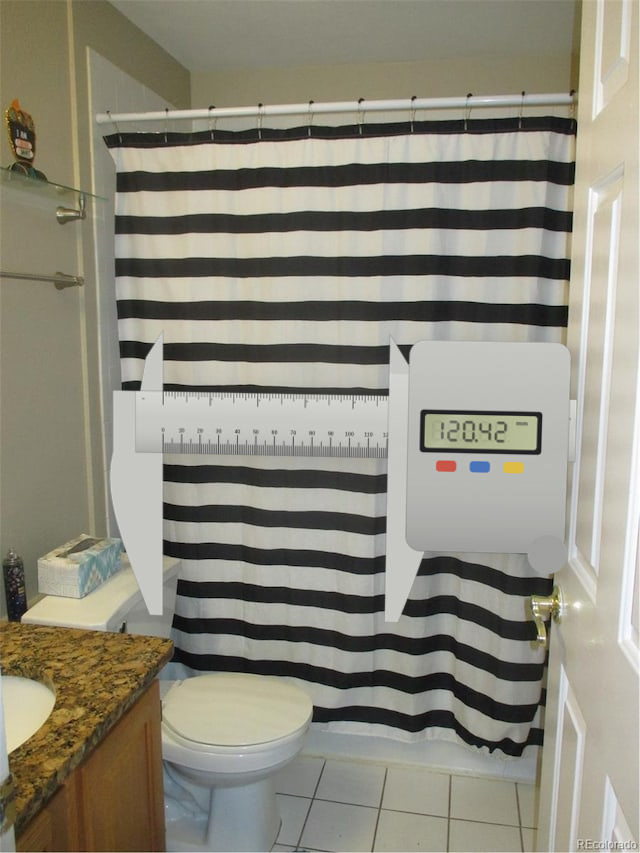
120.42 mm
